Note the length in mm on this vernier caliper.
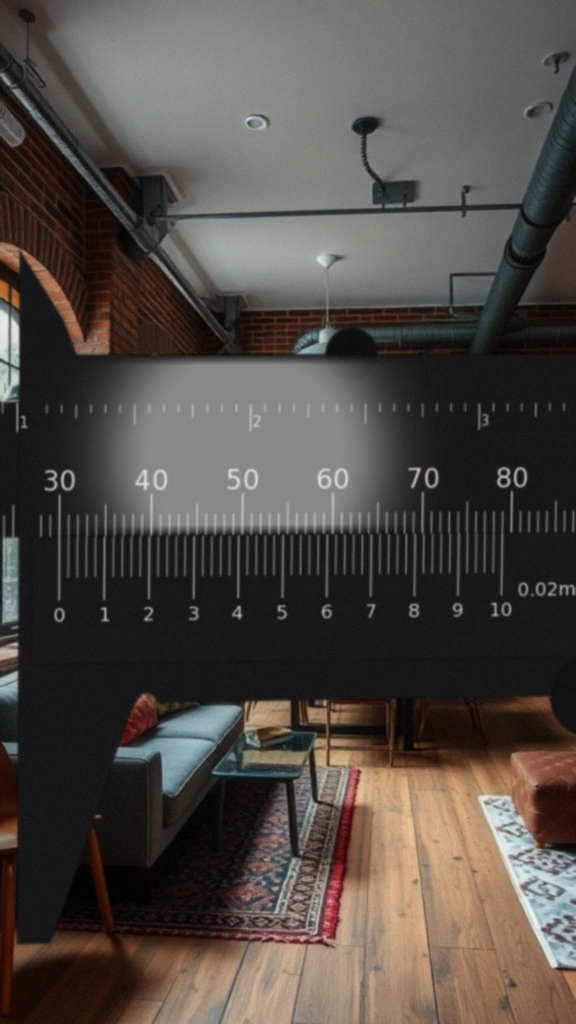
30.0 mm
